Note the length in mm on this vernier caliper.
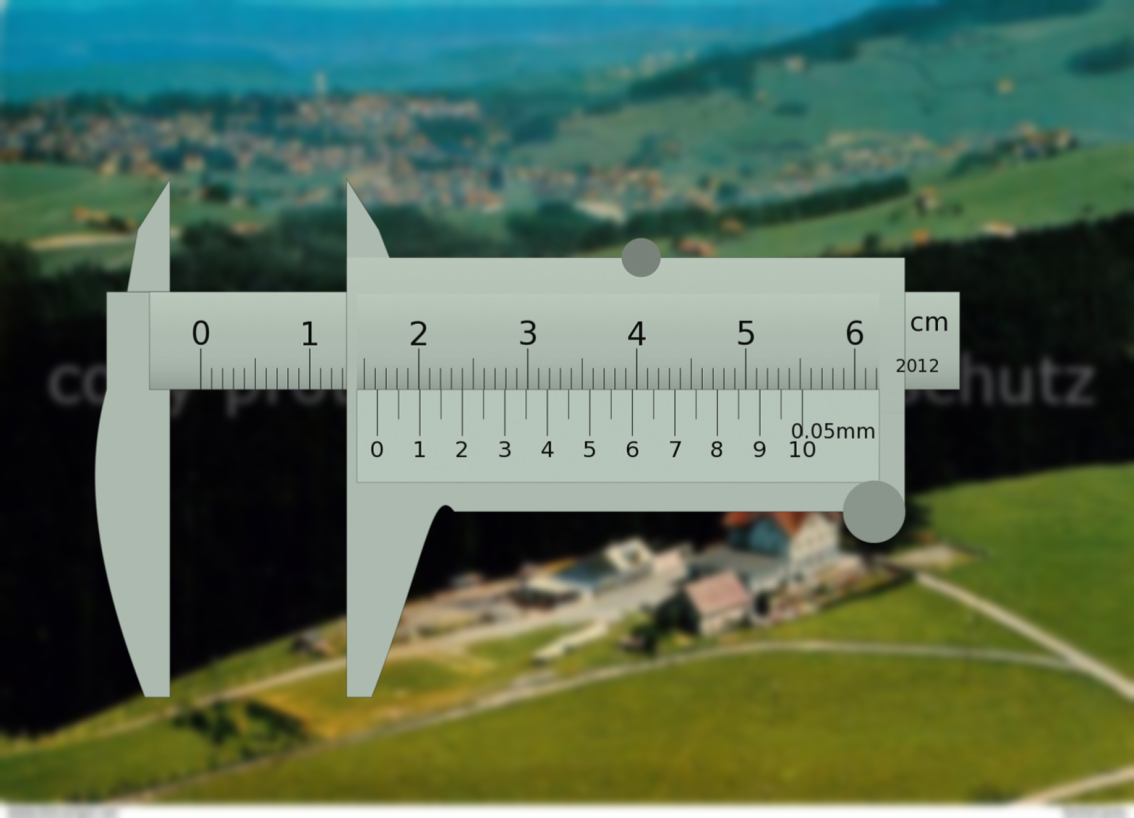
16.2 mm
